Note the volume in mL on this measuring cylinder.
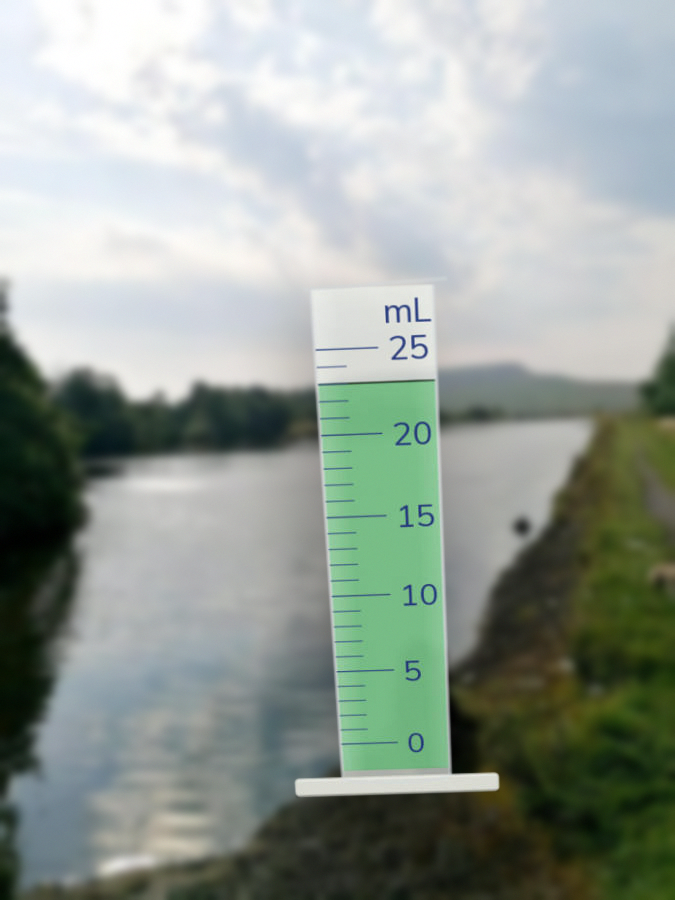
23 mL
